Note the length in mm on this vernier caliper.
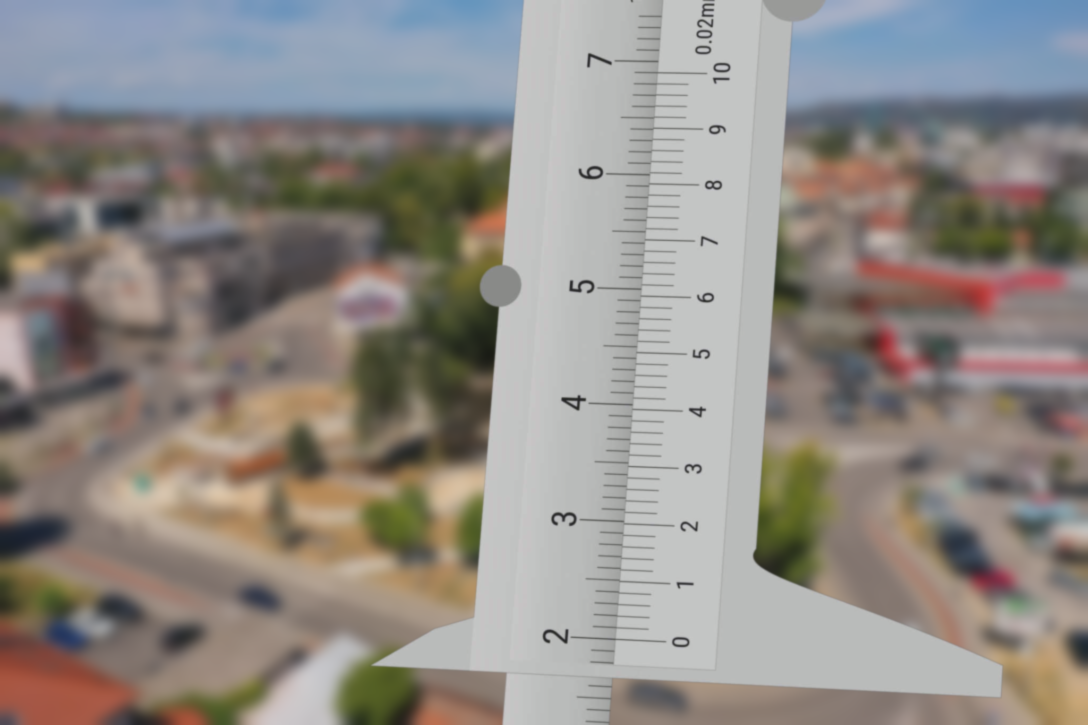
20.0 mm
